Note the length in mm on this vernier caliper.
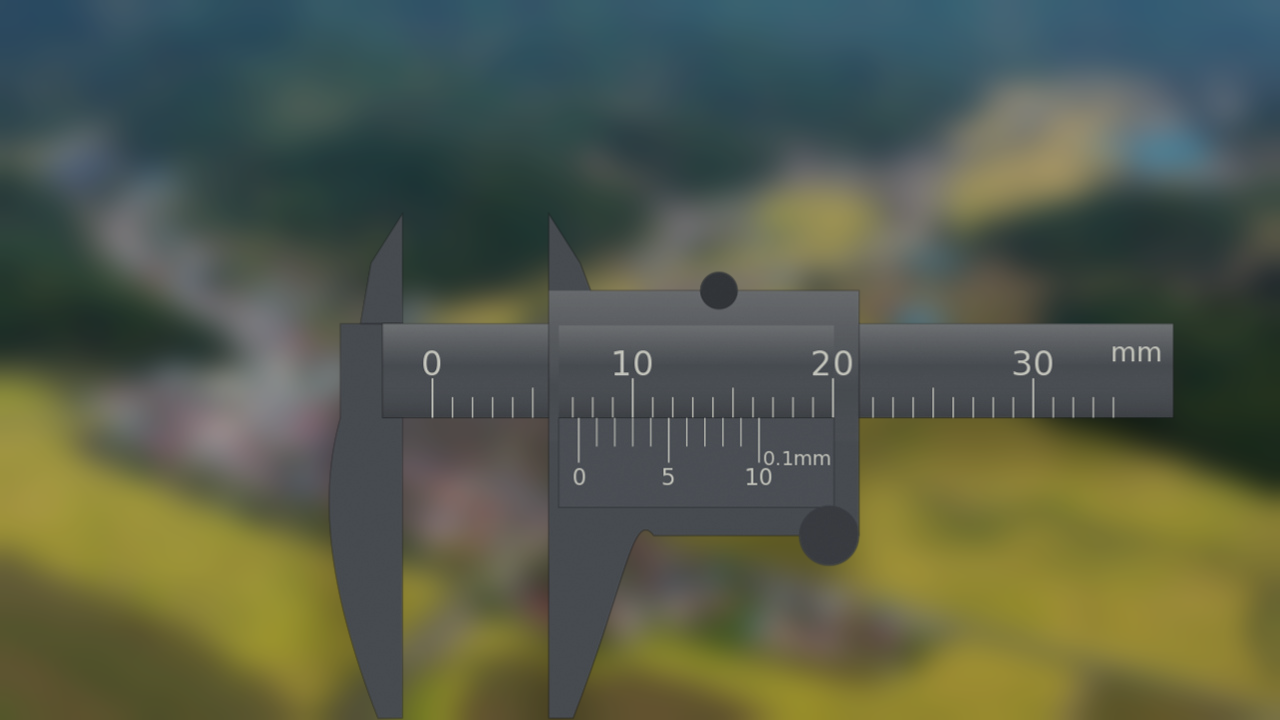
7.3 mm
